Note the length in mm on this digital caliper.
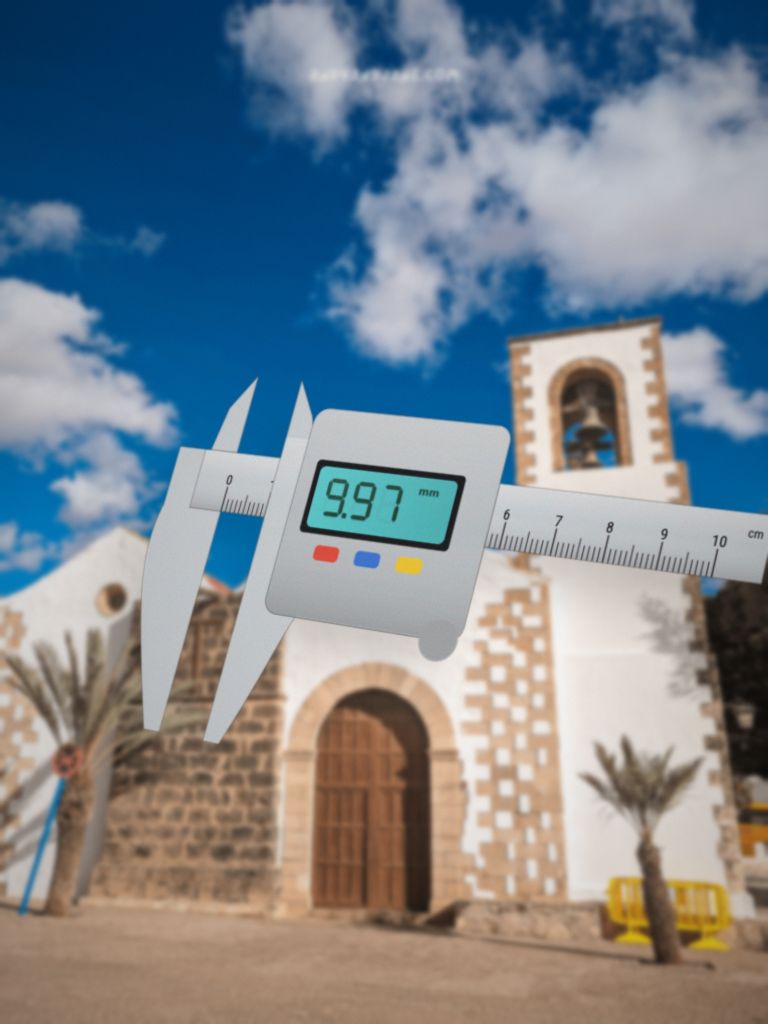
9.97 mm
